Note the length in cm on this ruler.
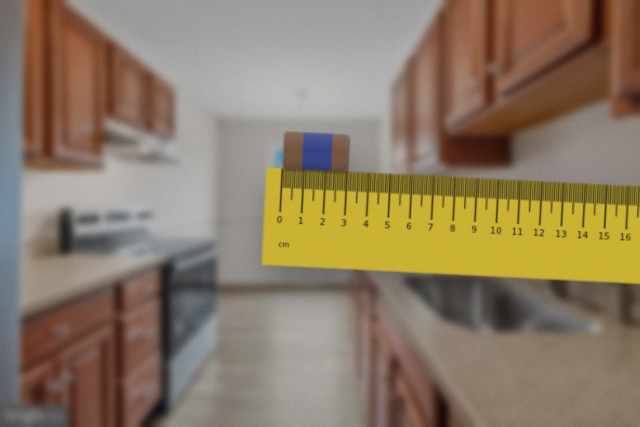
3 cm
